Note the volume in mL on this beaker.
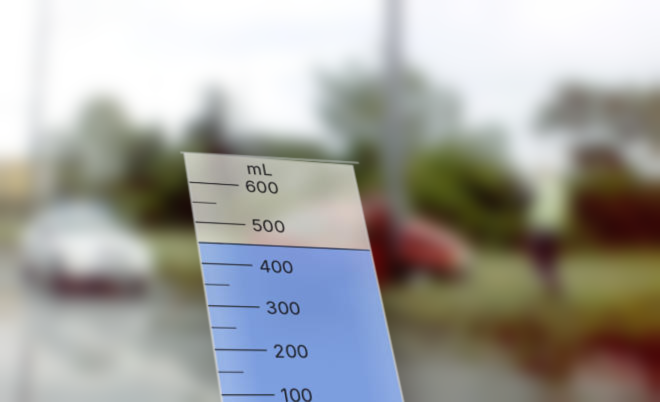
450 mL
